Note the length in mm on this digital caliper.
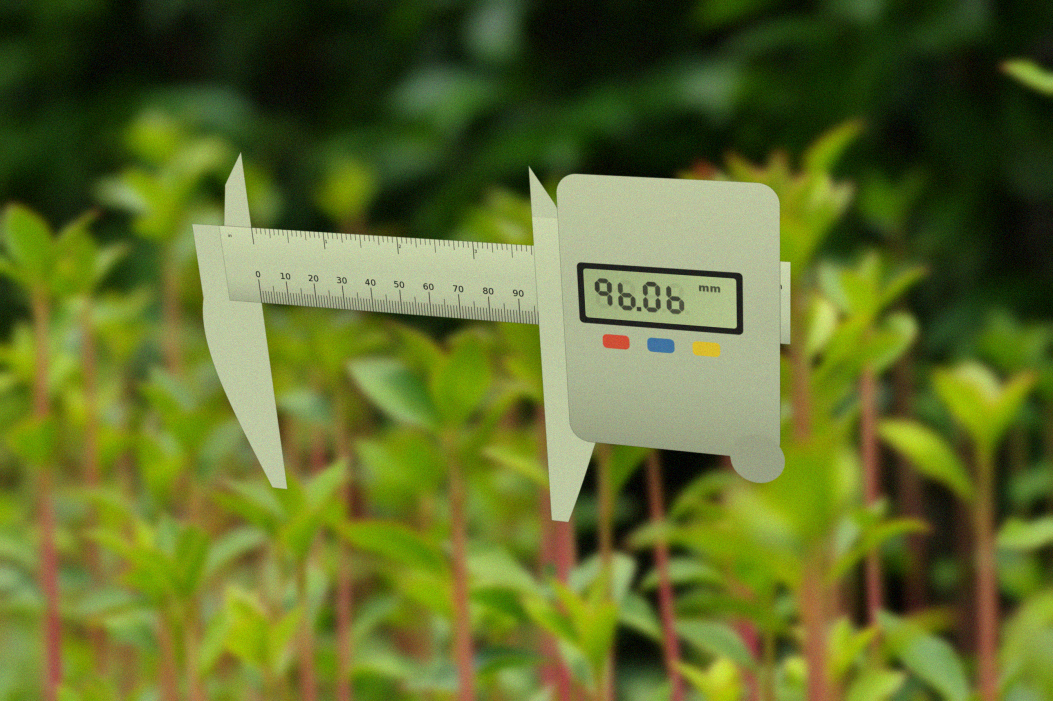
96.06 mm
